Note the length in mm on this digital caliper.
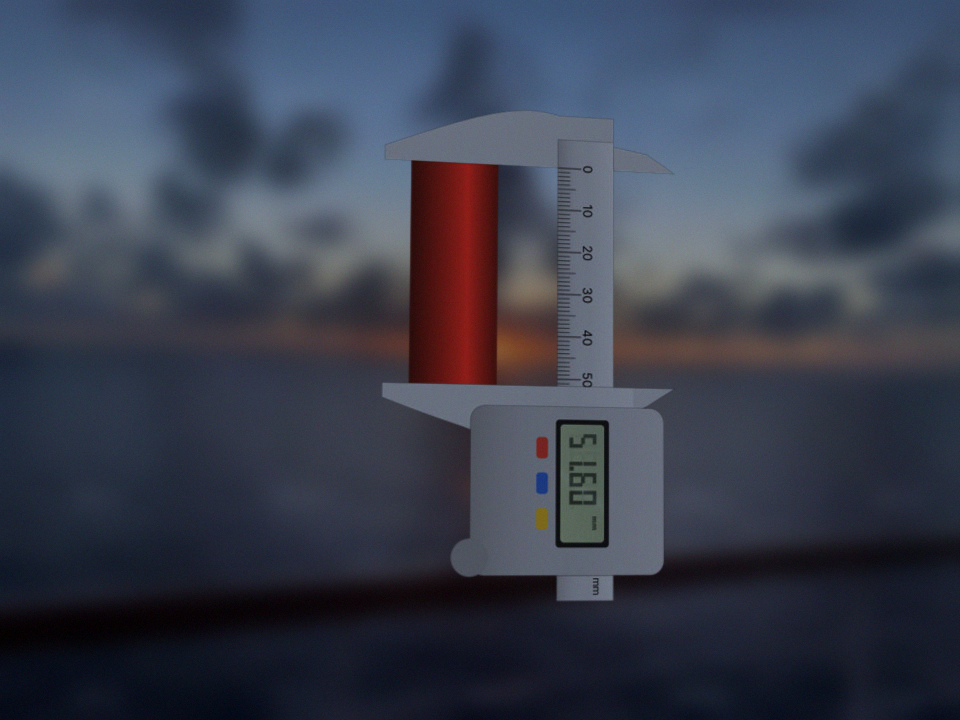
51.60 mm
